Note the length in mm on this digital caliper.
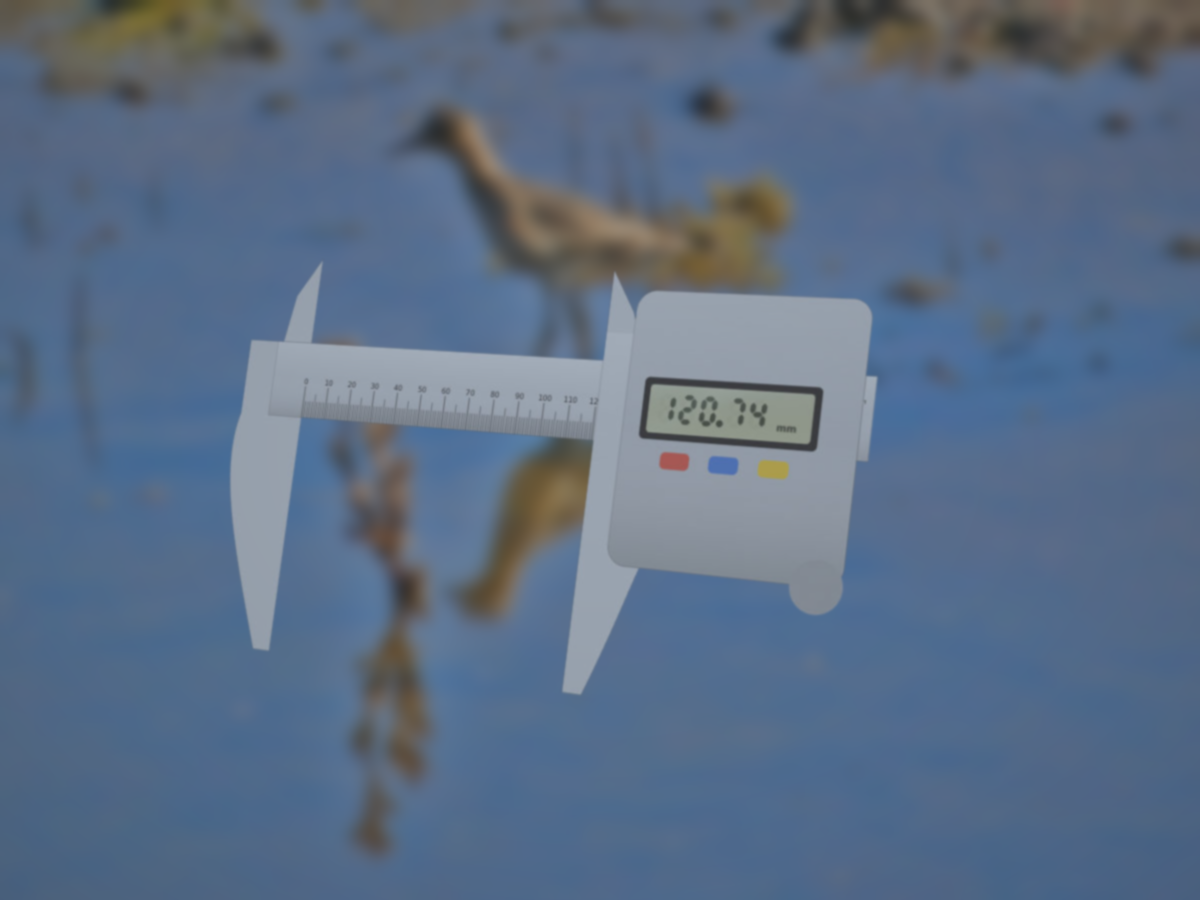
120.74 mm
